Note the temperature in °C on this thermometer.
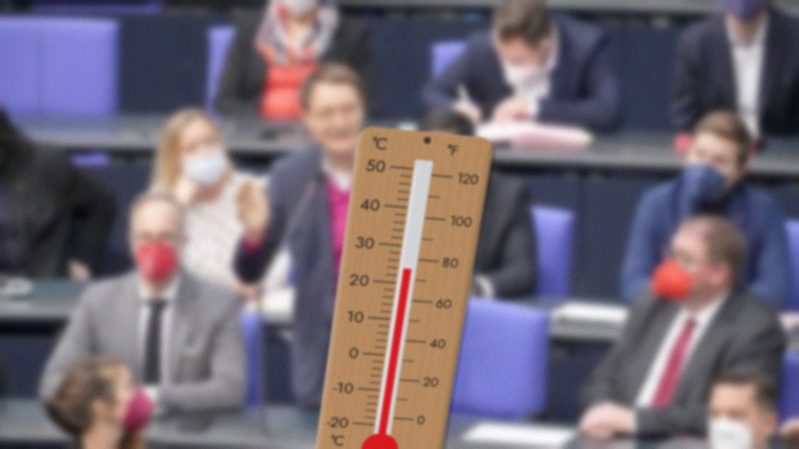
24 °C
